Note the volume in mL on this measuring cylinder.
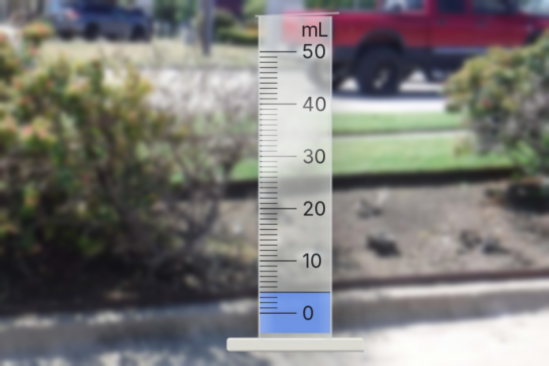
4 mL
